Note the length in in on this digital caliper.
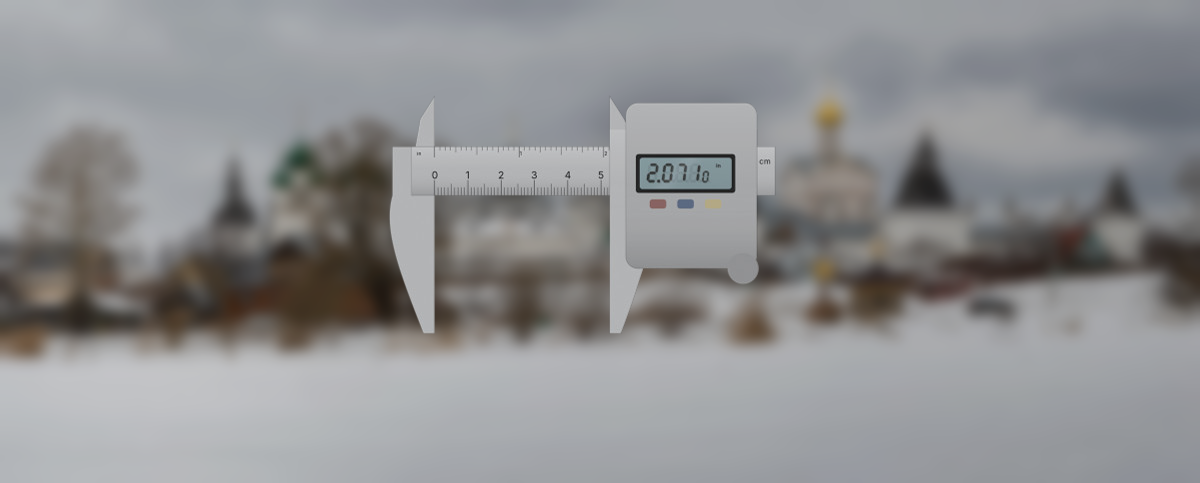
2.0710 in
